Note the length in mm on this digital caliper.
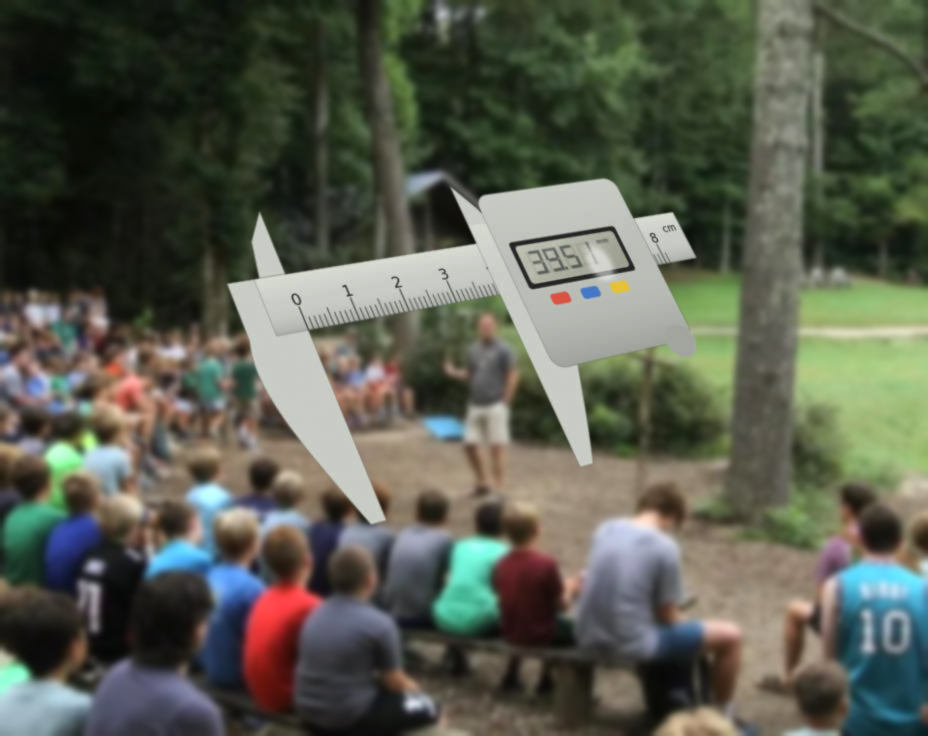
39.51 mm
